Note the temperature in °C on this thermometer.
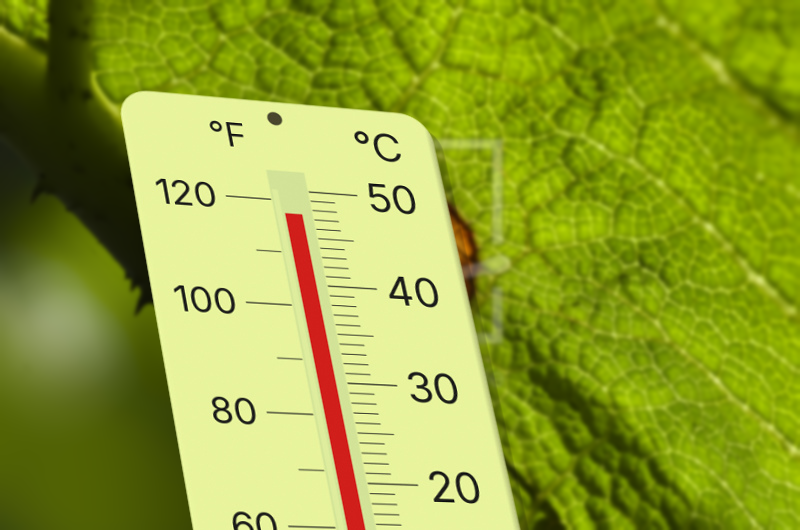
47.5 °C
